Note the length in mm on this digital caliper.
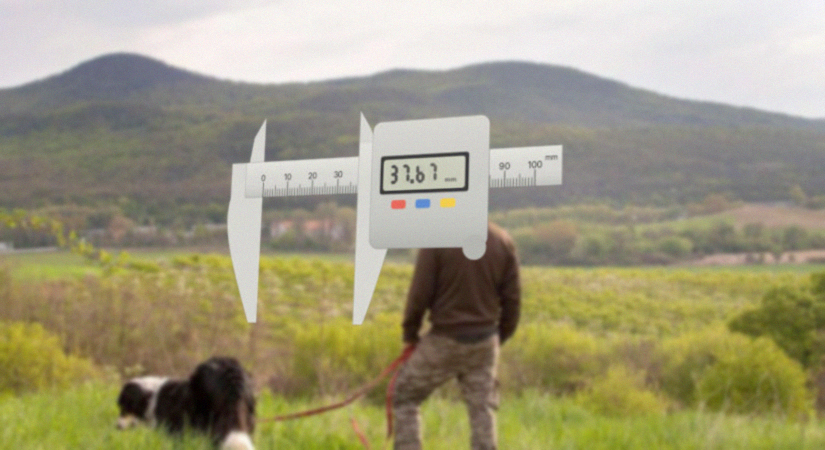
37.67 mm
